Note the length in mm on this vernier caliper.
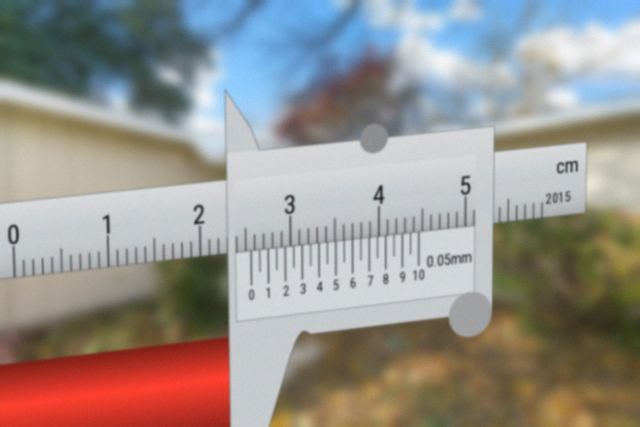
25.6 mm
